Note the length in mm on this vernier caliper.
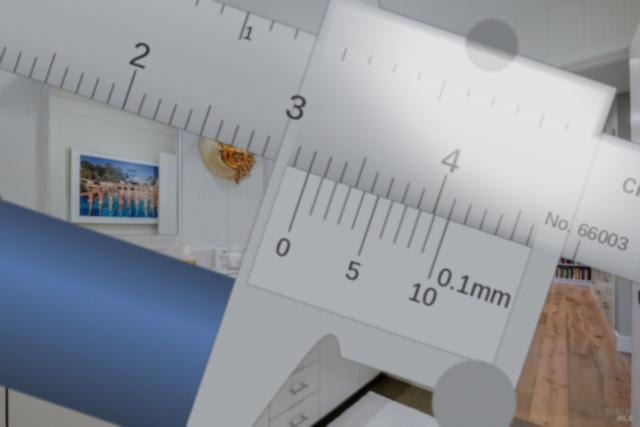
32.0 mm
